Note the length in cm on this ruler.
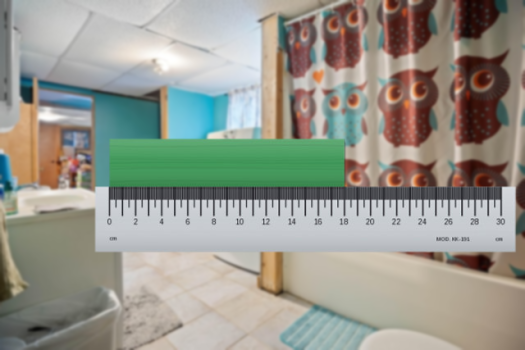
18 cm
